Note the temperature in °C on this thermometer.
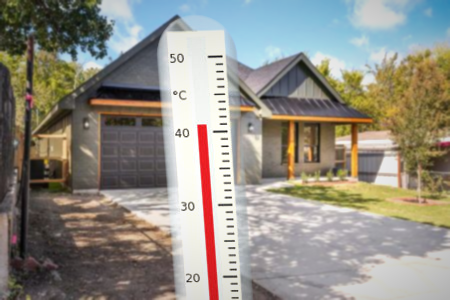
41 °C
